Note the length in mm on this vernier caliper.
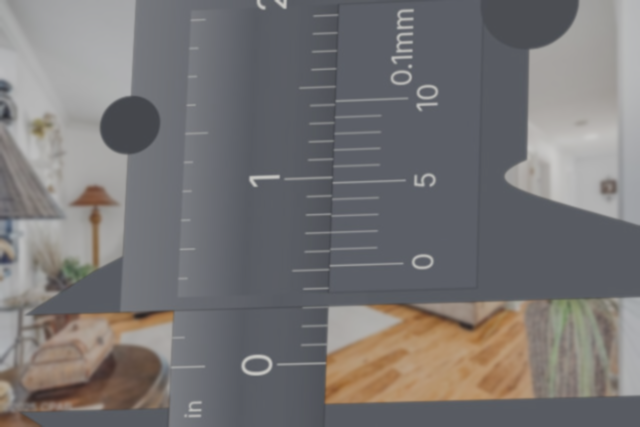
5.2 mm
